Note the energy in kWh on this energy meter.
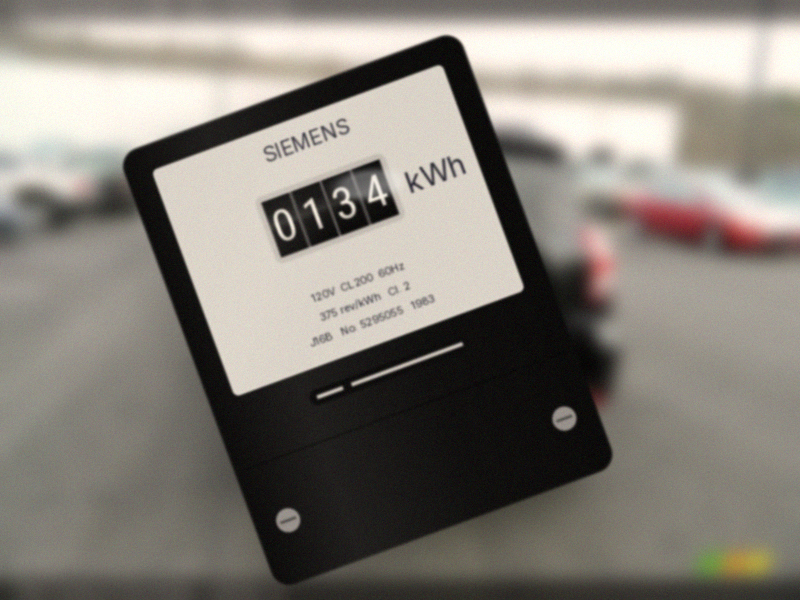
134 kWh
